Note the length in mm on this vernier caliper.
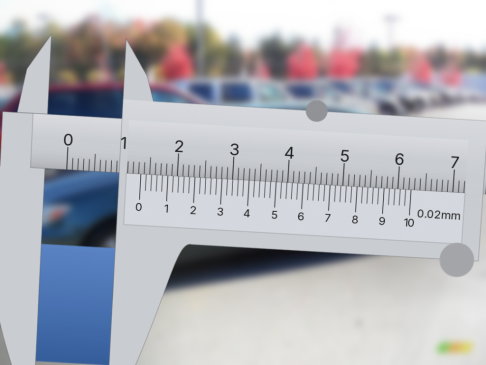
13.4 mm
